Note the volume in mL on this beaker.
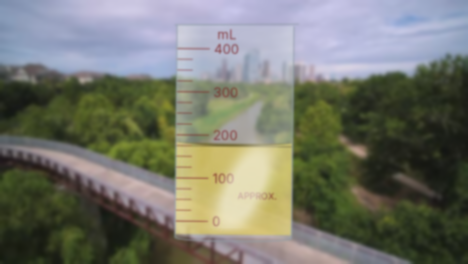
175 mL
